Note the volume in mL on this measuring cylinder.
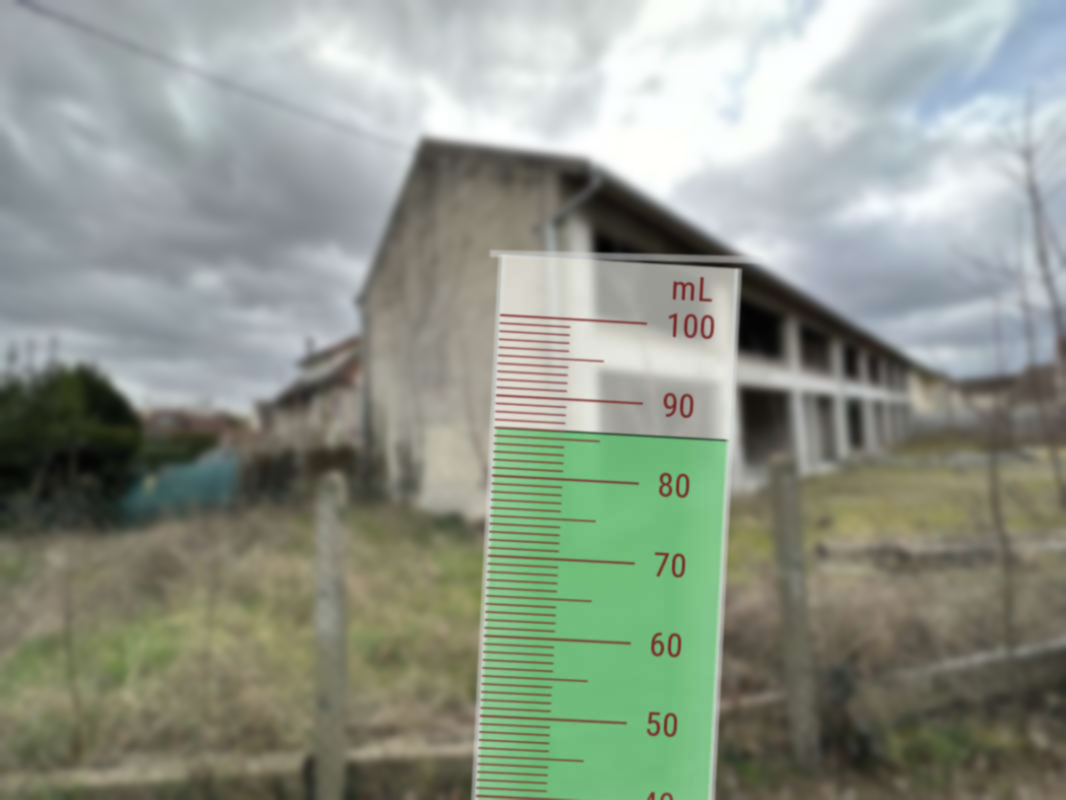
86 mL
